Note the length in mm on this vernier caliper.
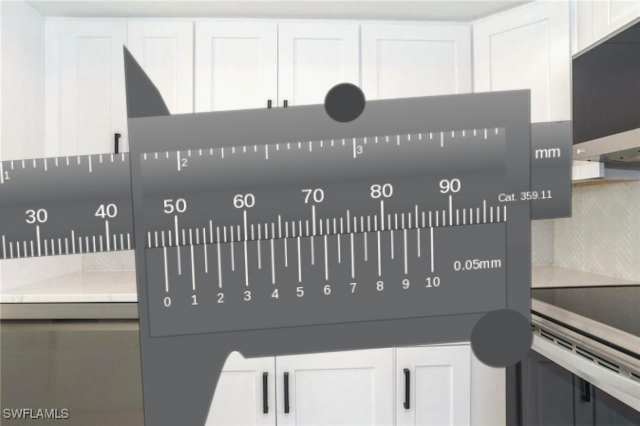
48.2 mm
